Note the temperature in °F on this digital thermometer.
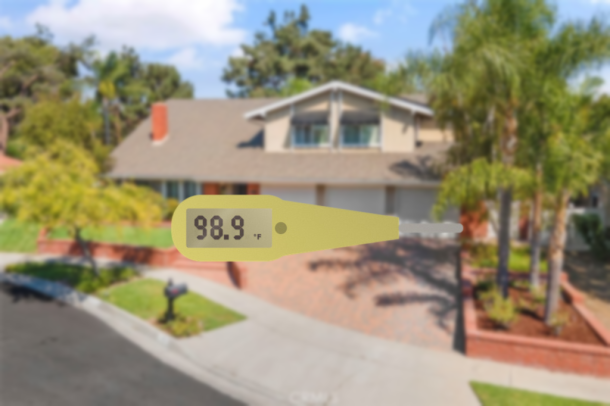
98.9 °F
